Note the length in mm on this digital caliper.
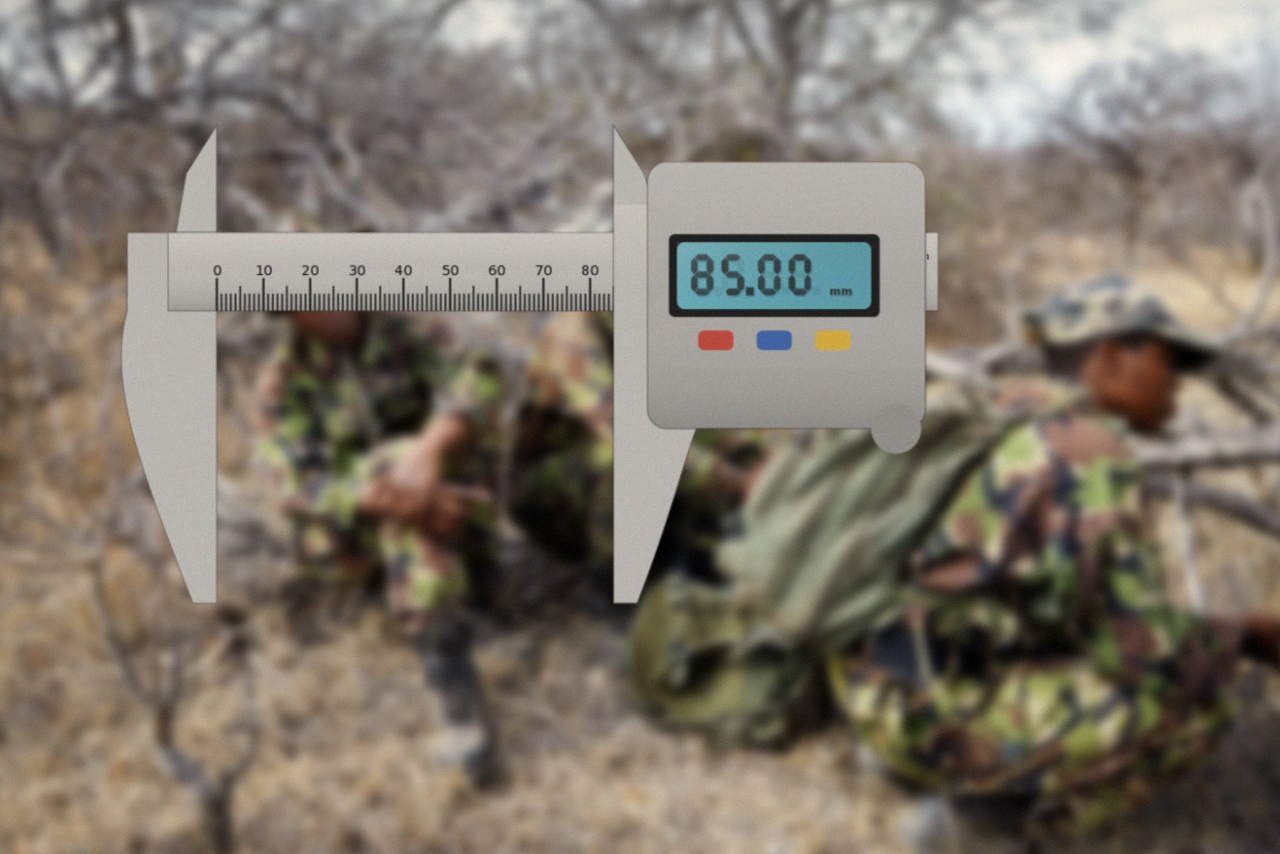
85.00 mm
